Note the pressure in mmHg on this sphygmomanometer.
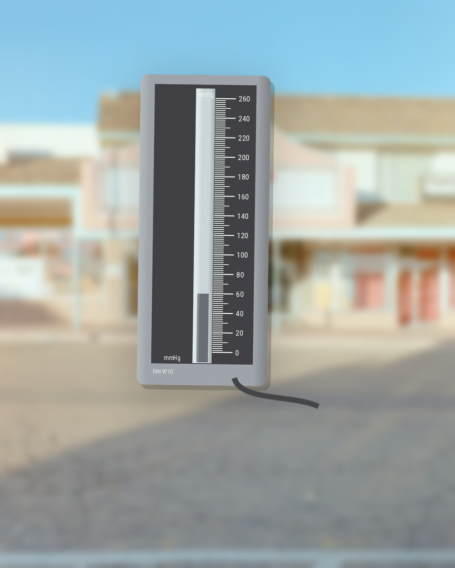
60 mmHg
